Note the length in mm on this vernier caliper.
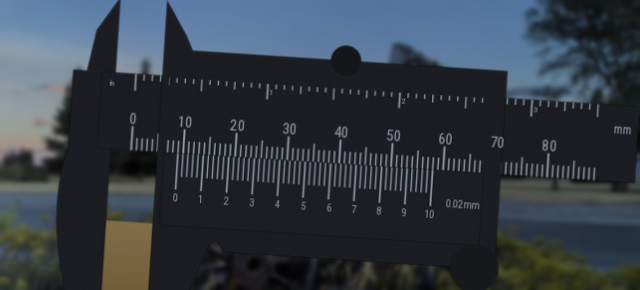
9.0 mm
